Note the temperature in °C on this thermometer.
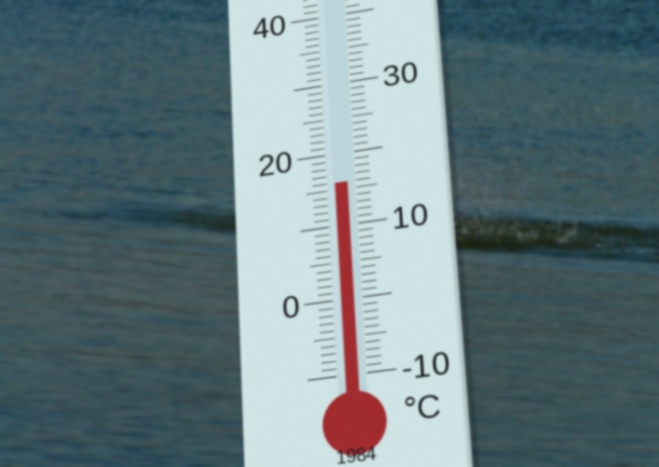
16 °C
